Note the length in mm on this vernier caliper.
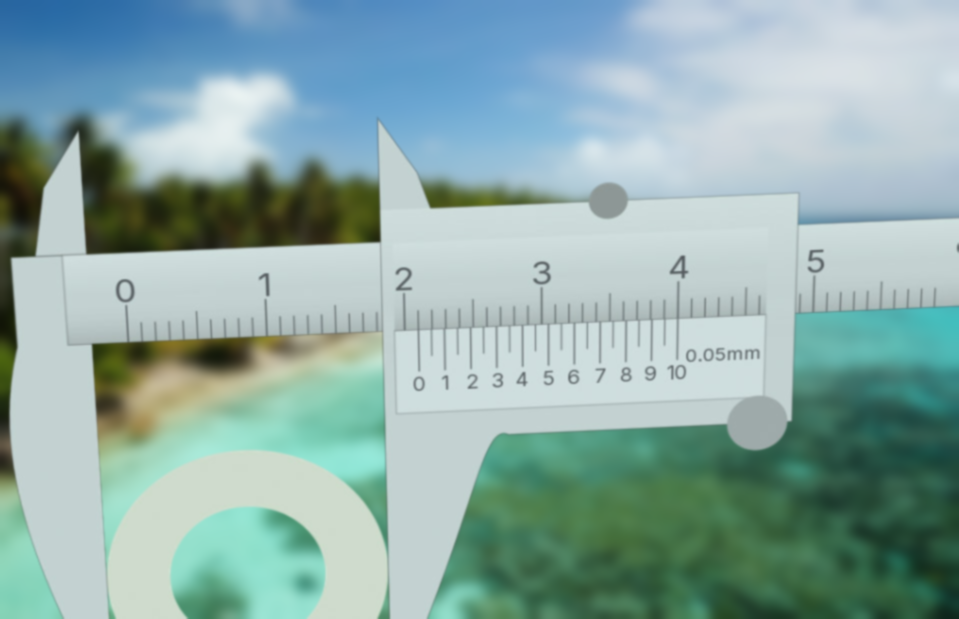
21.0 mm
